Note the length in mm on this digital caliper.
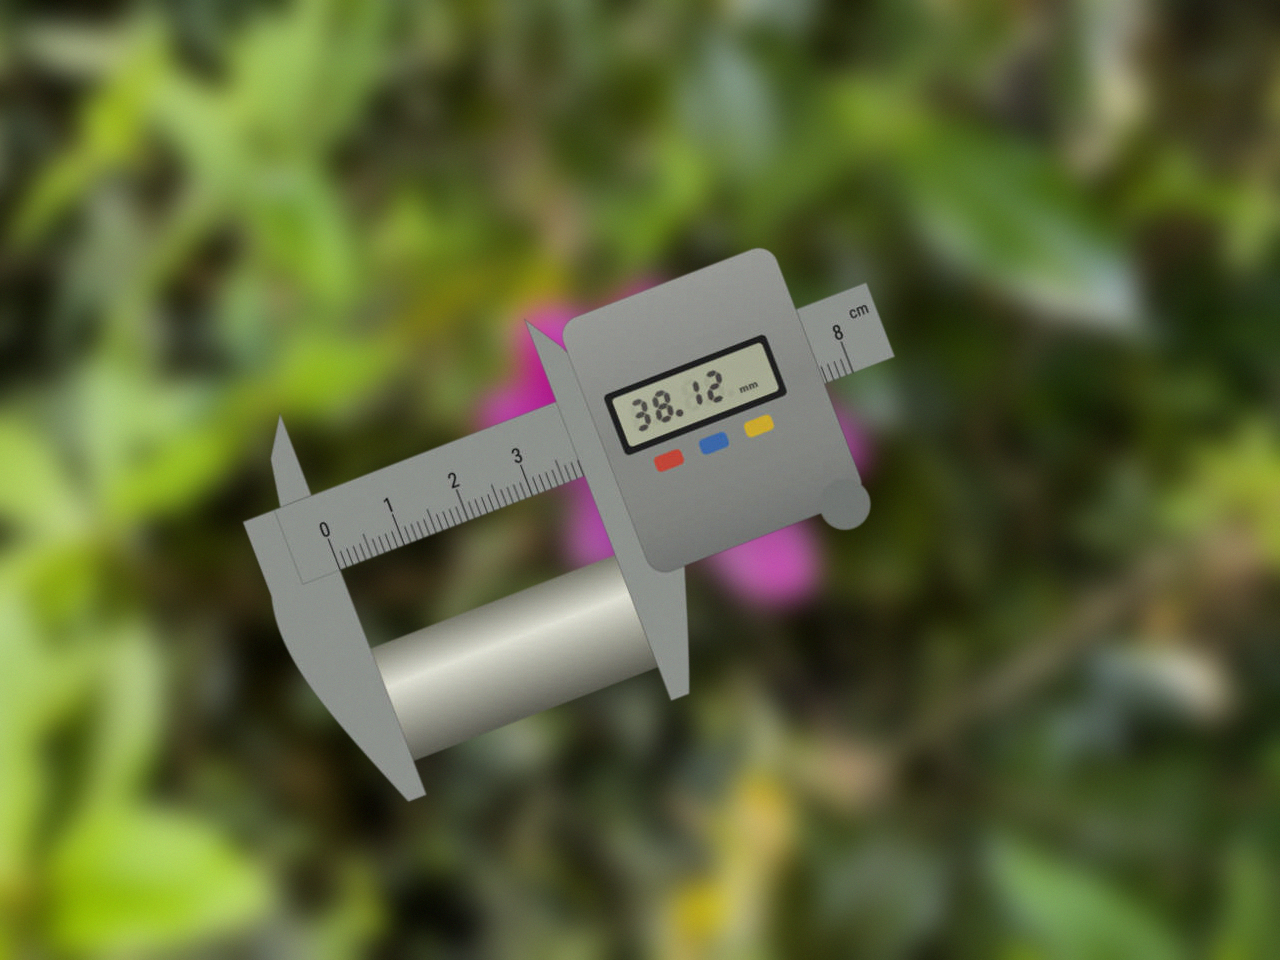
38.12 mm
